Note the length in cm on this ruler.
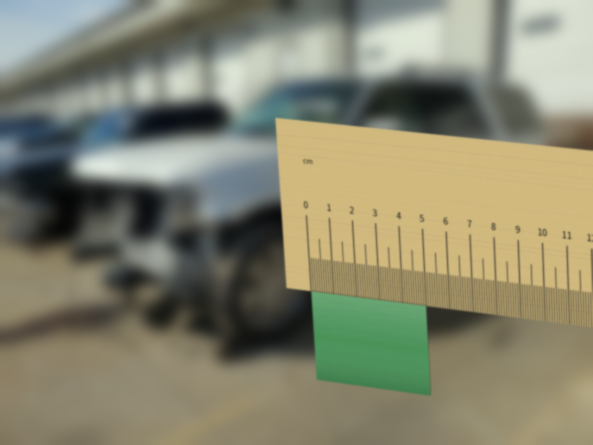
5 cm
